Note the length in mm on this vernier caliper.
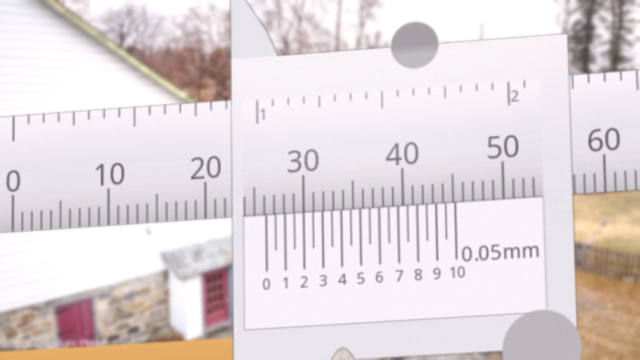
26.2 mm
